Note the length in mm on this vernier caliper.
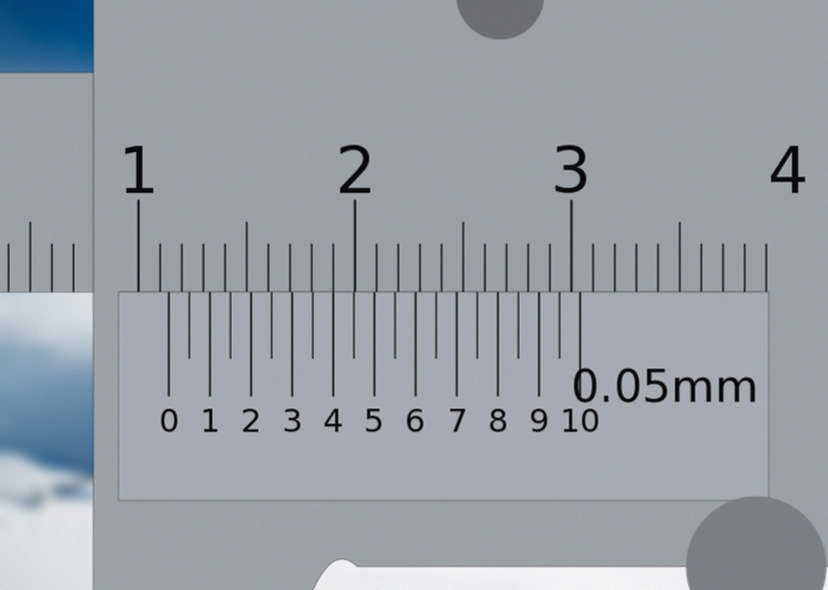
11.4 mm
